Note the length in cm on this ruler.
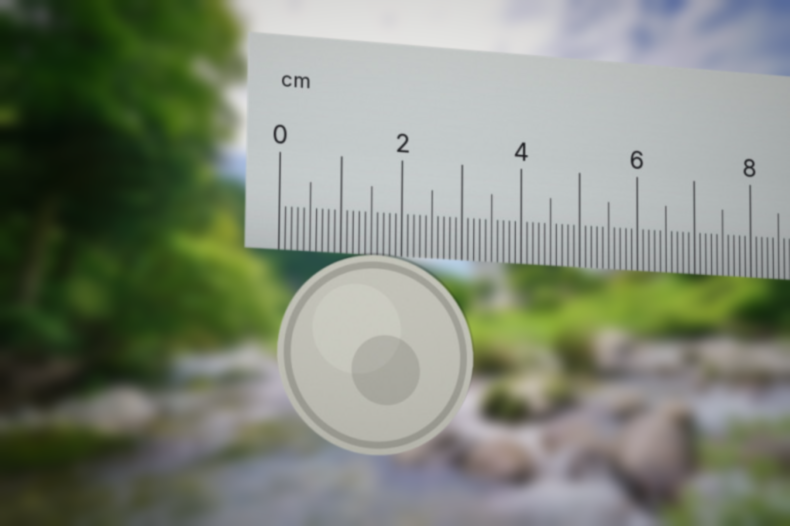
3.2 cm
